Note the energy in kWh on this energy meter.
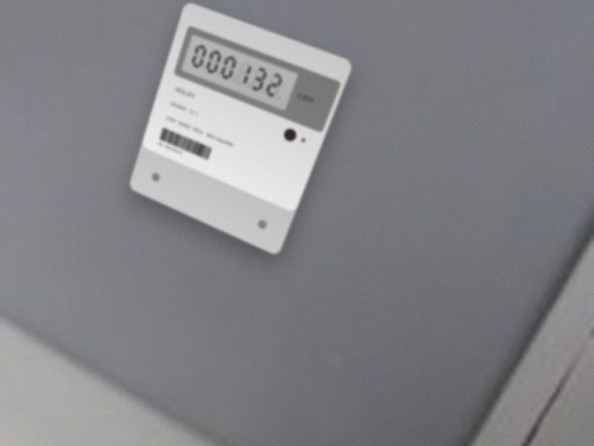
132 kWh
